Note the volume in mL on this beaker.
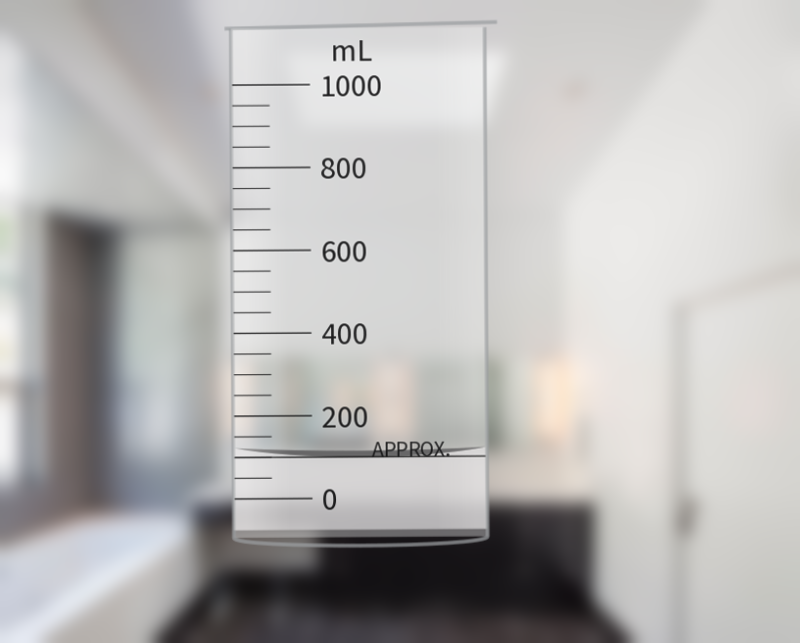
100 mL
